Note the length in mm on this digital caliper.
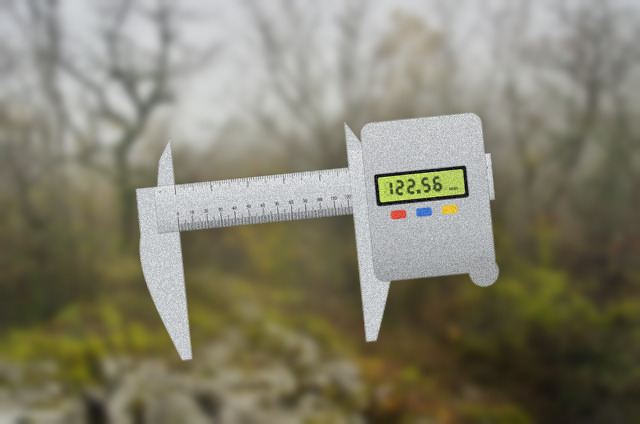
122.56 mm
